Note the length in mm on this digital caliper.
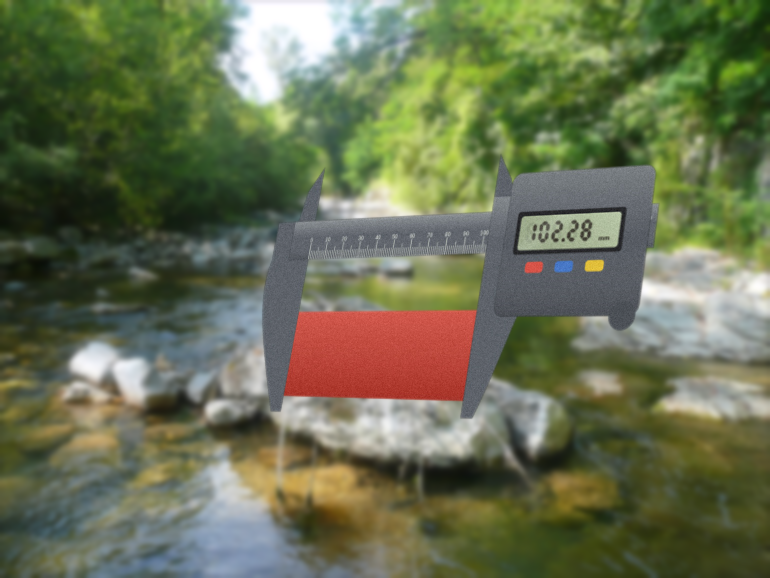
102.28 mm
